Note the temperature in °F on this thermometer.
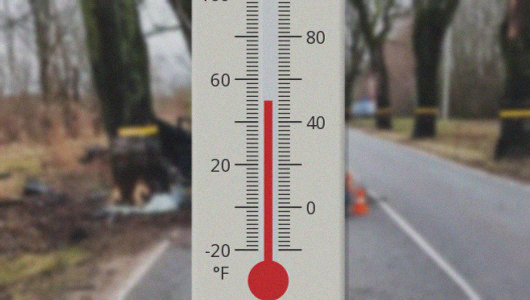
50 °F
